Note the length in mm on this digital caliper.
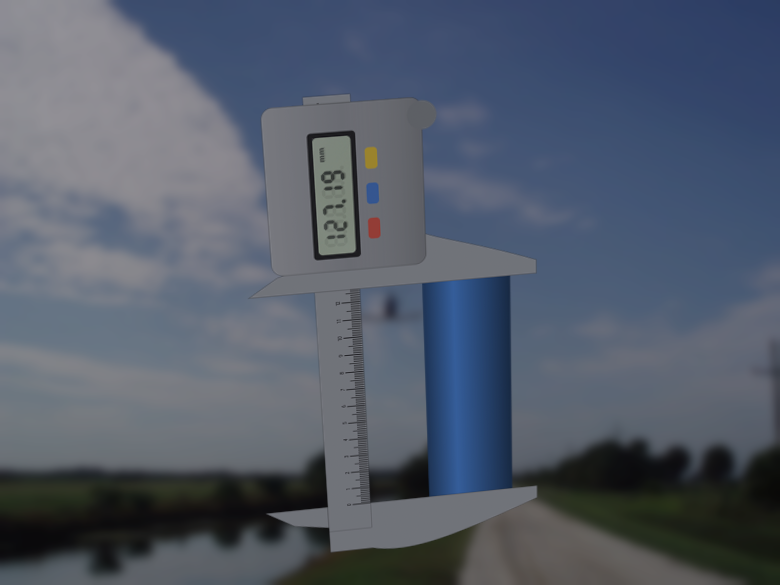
127.19 mm
